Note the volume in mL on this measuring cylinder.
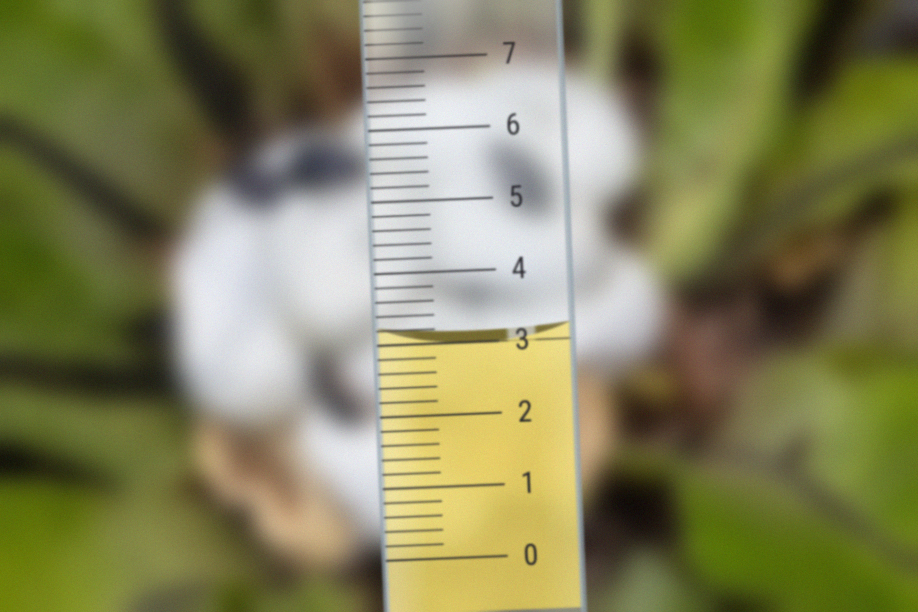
3 mL
